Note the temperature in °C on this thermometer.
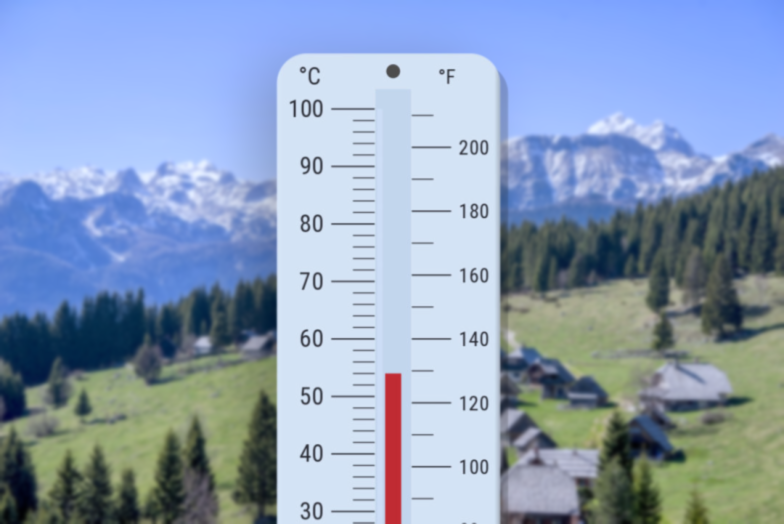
54 °C
